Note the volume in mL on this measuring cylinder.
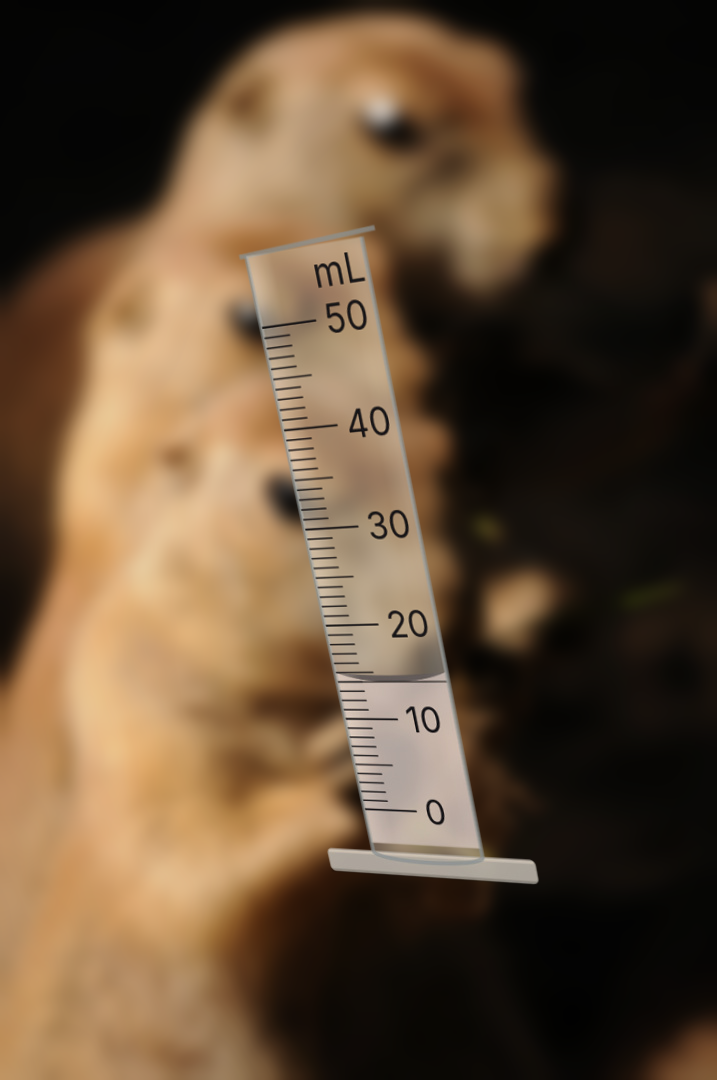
14 mL
